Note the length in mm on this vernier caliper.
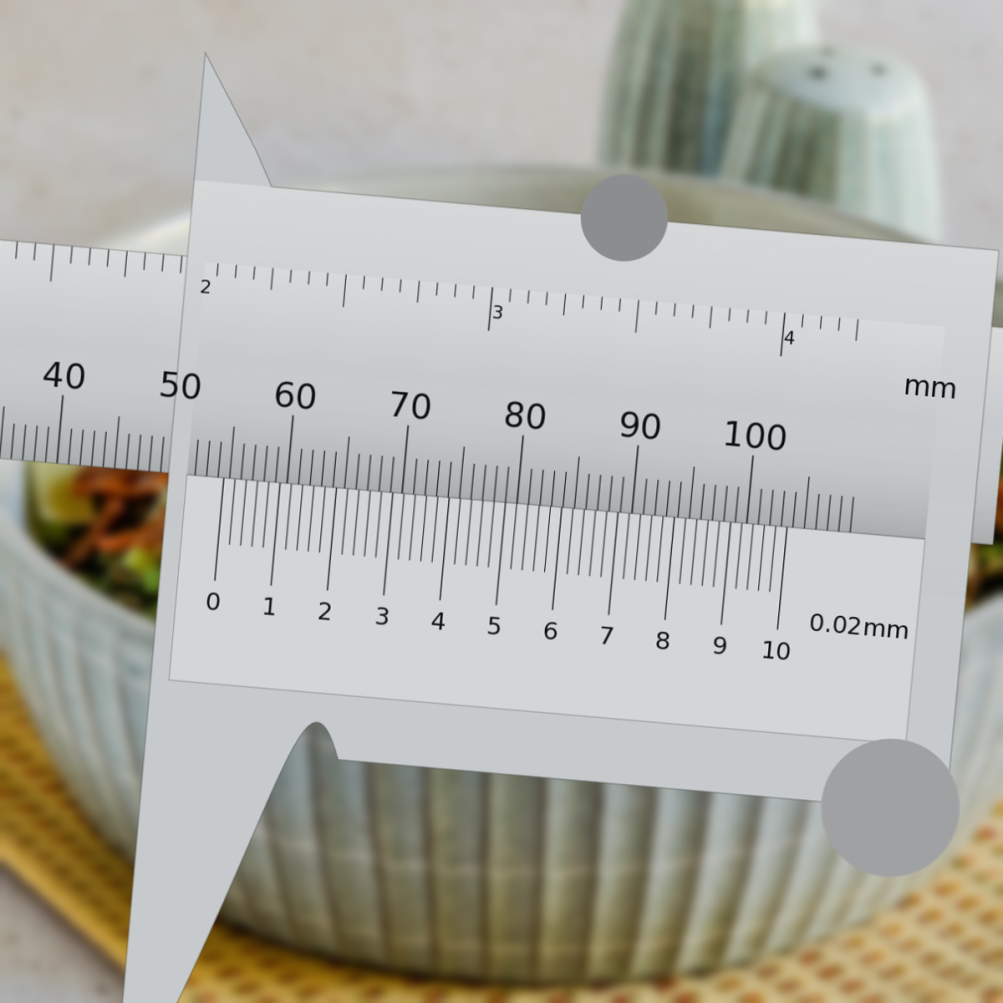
54.5 mm
